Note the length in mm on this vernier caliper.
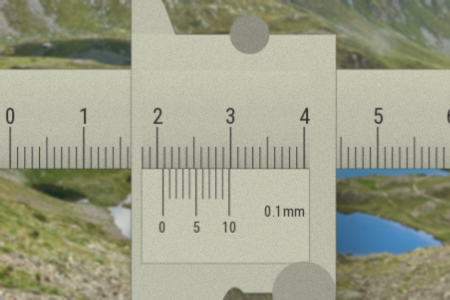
20.8 mm
